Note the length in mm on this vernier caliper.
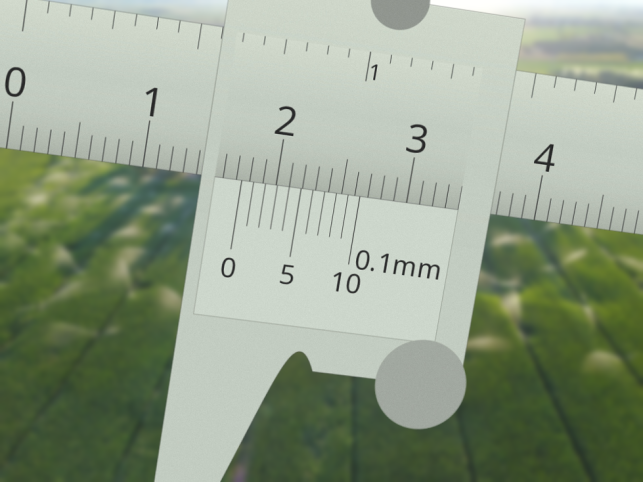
17.4 mm
